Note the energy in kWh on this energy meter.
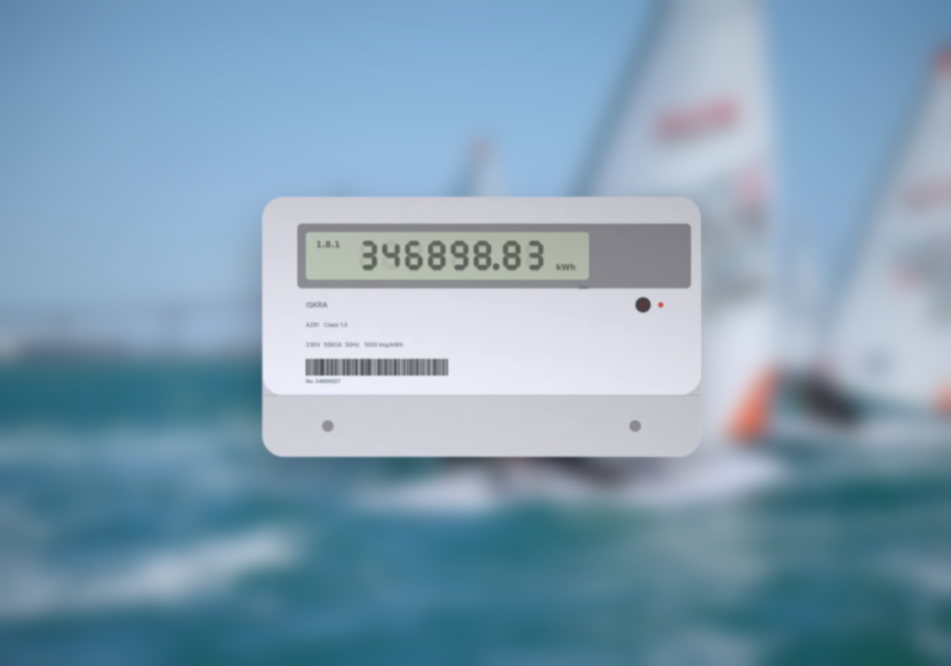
346898.83 kWh
